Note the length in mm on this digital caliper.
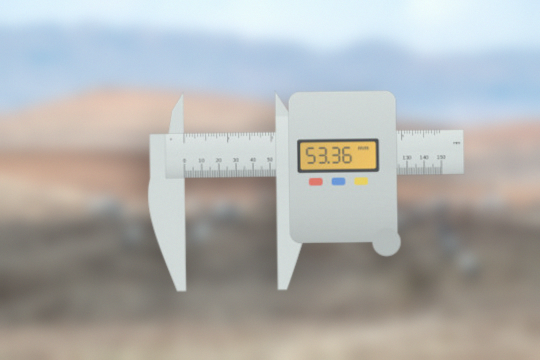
53.36 mm
